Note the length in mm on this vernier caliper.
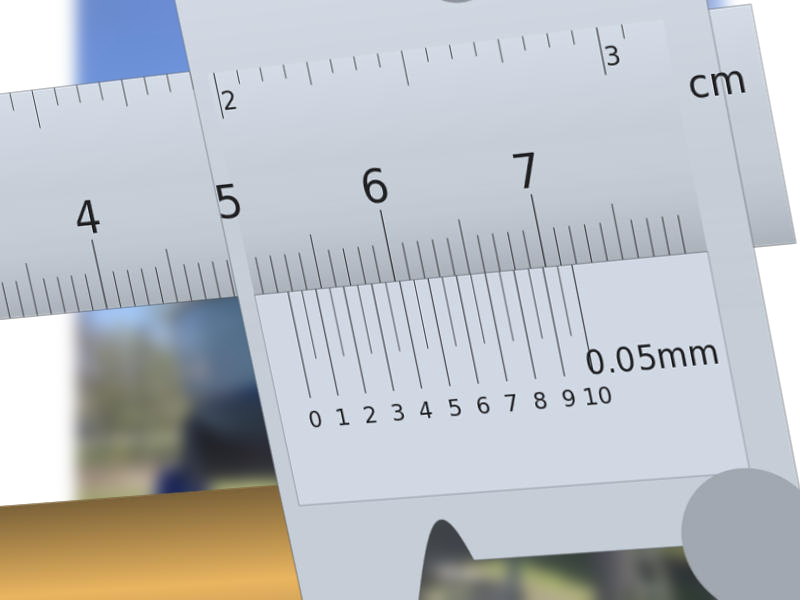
52.7 mm
